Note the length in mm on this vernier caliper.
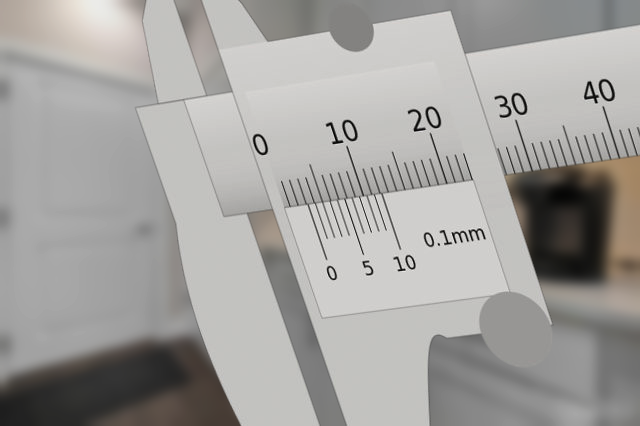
3.2 mm
